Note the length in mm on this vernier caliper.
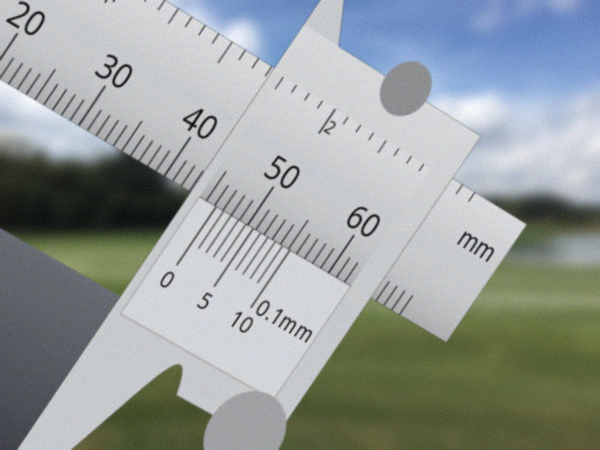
46.2 mm
